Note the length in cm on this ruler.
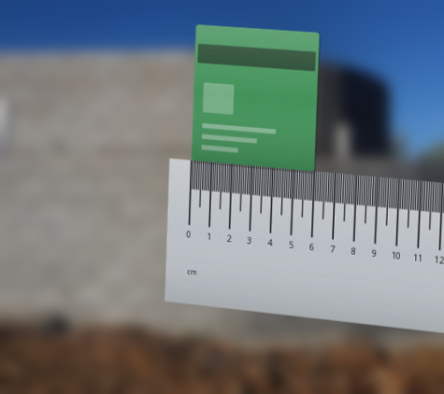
6 cm
